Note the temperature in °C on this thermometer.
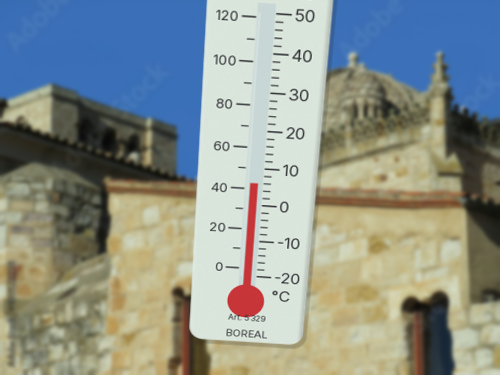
6 °C
